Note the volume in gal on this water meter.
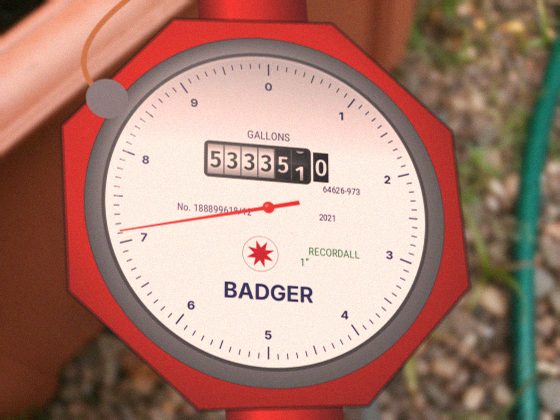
5333507.1 gal
